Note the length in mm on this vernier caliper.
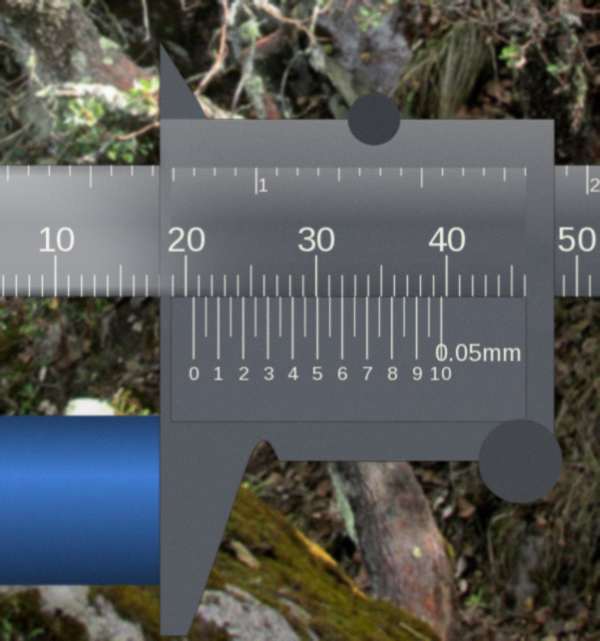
20.6 mm
